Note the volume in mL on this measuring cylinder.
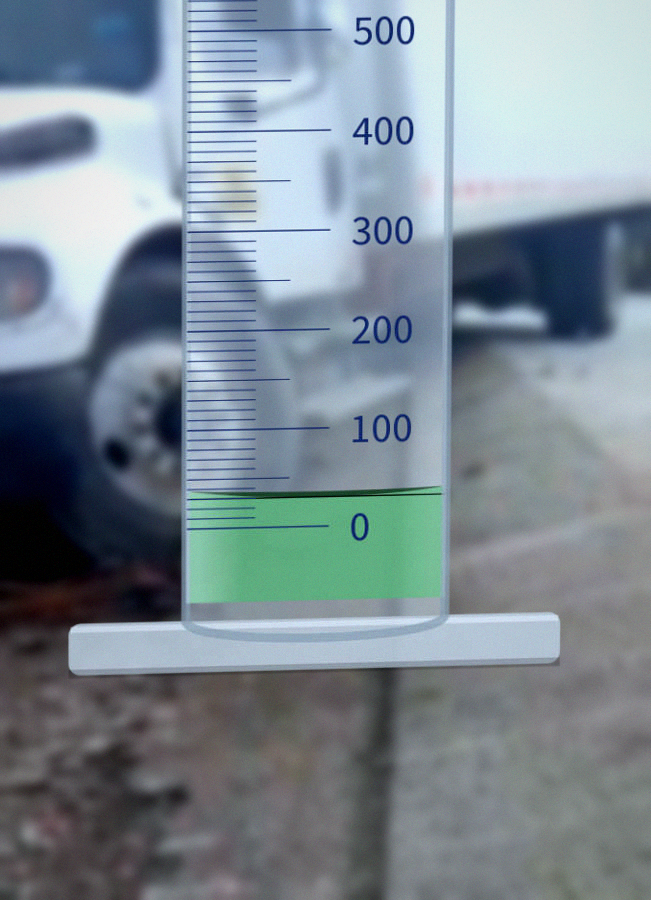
30 mL
